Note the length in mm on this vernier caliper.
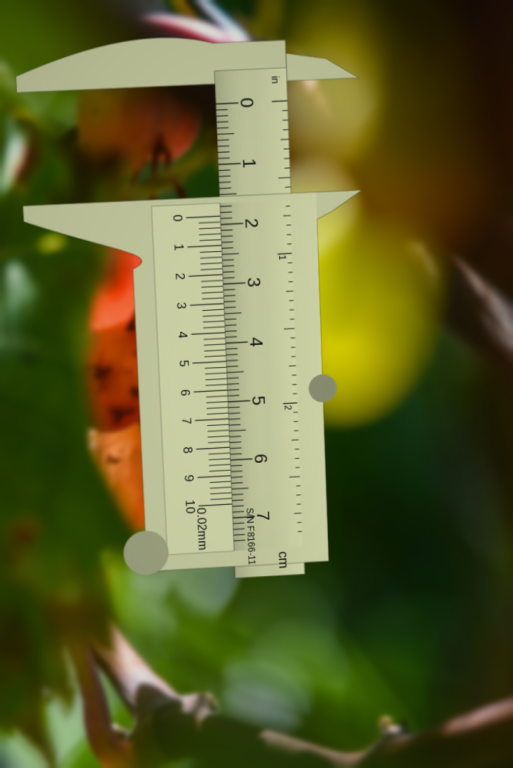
18.6 mm
